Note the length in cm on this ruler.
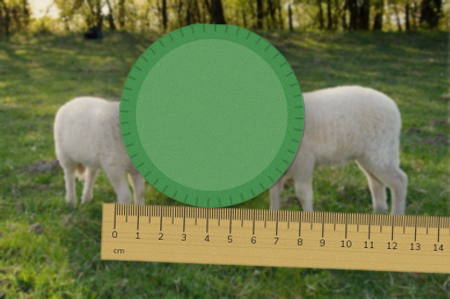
8 cm
